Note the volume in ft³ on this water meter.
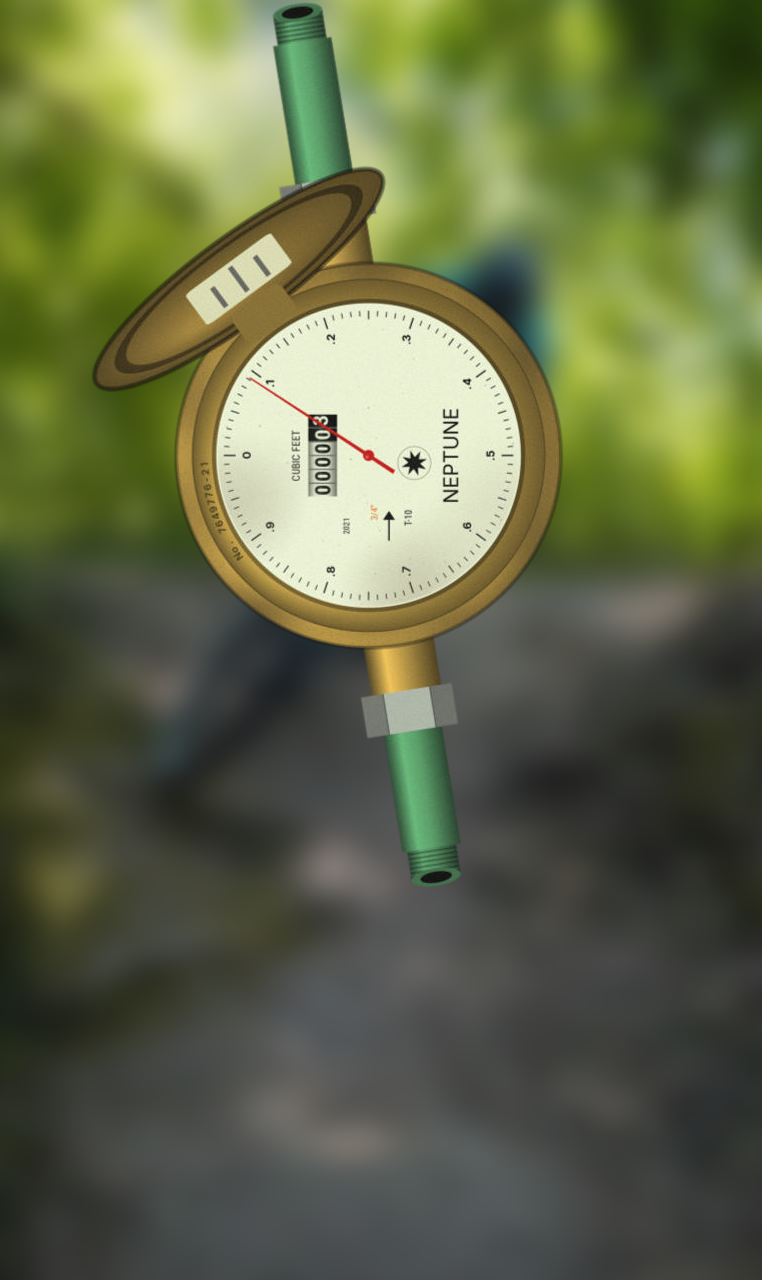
3.09 ft³
